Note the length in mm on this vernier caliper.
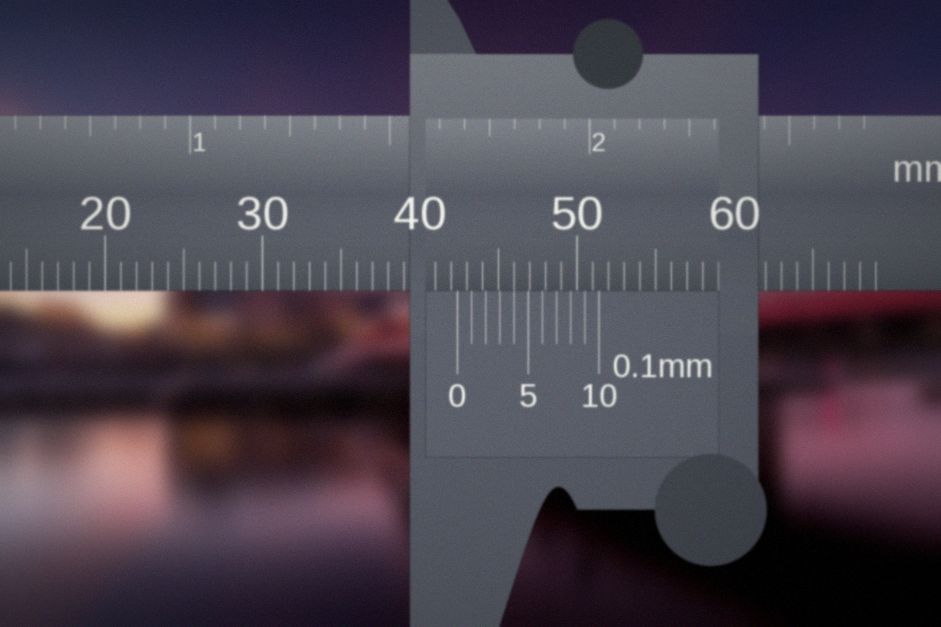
42.4 mm
